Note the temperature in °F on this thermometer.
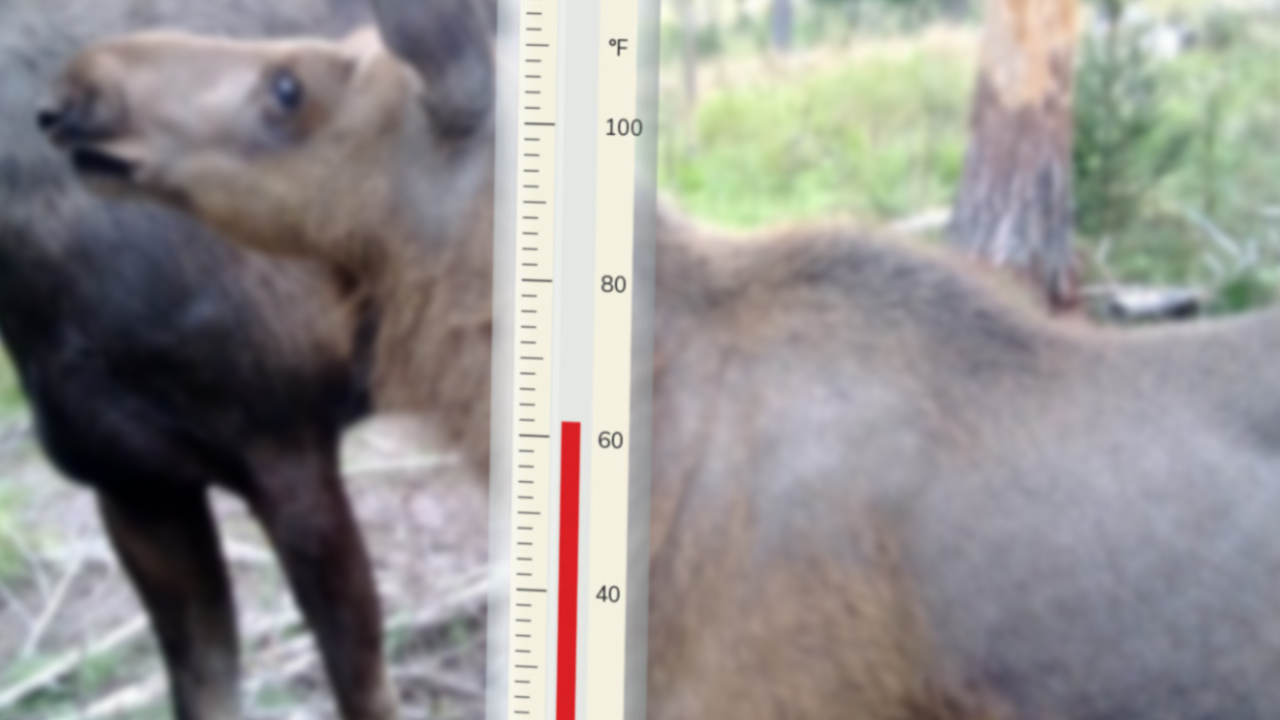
62 °F
